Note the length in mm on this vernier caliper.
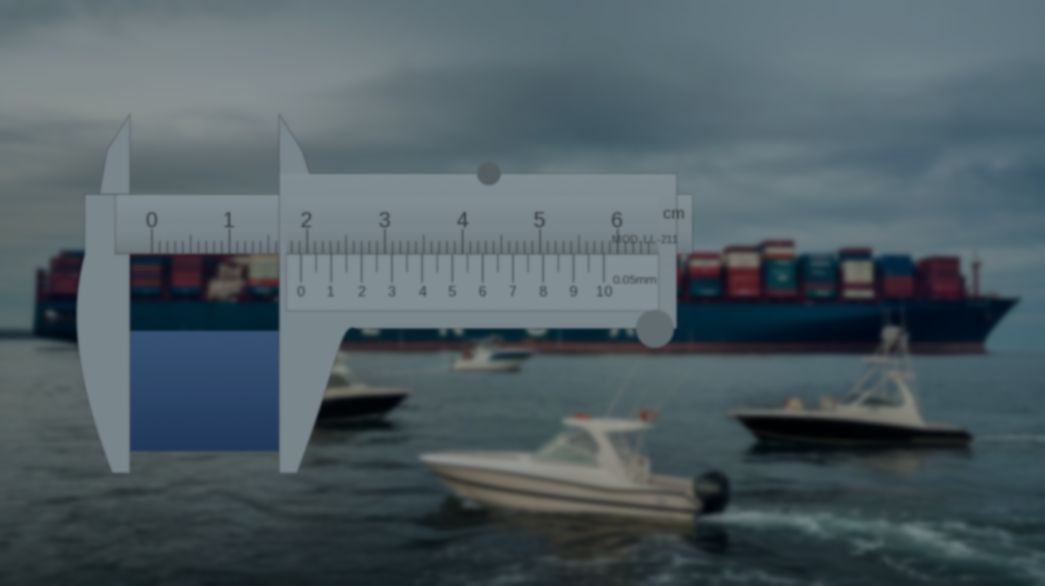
19.2 mm
